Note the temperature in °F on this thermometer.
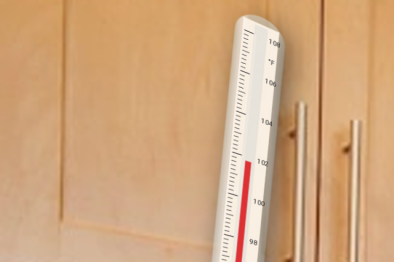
101.8 °F
